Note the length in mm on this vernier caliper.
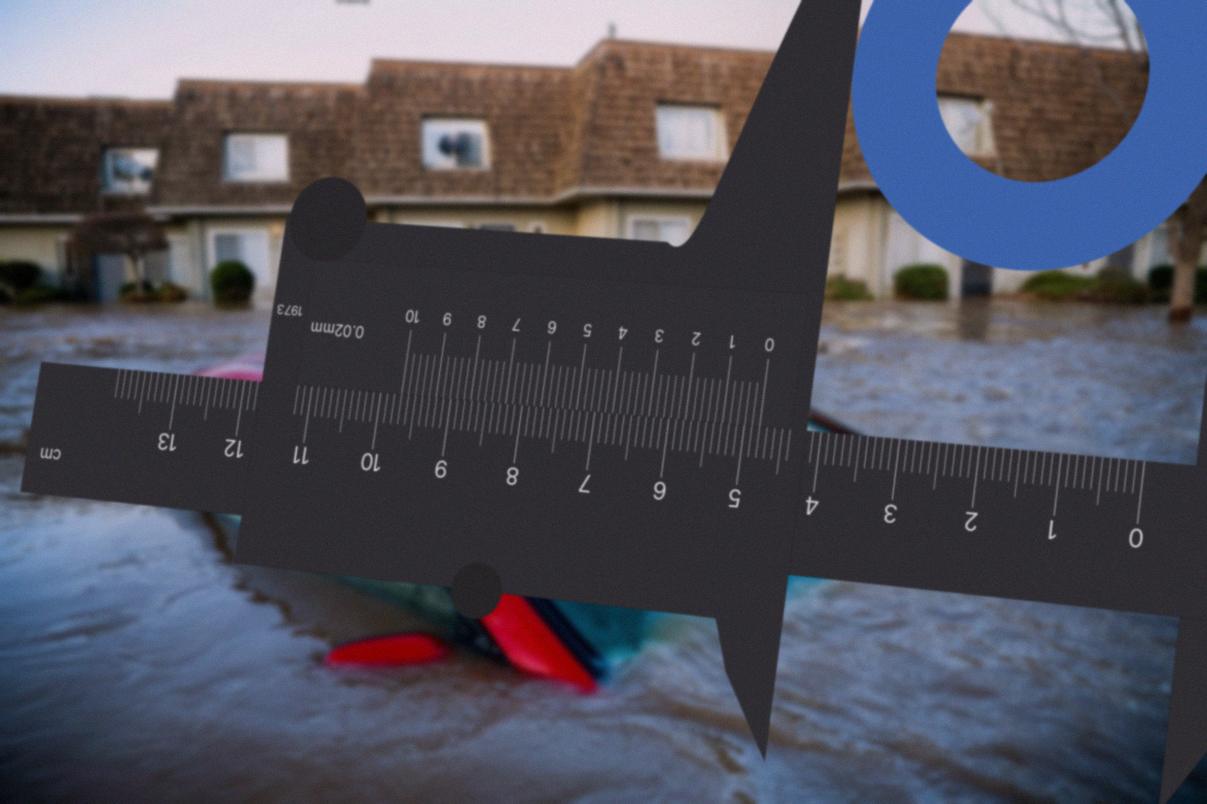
48.0 mm
